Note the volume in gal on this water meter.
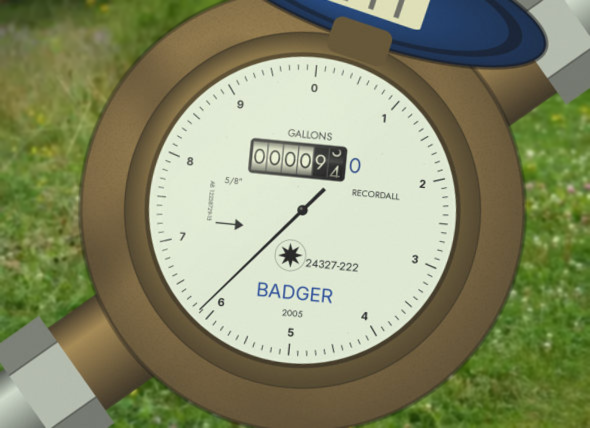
936.1 gal
